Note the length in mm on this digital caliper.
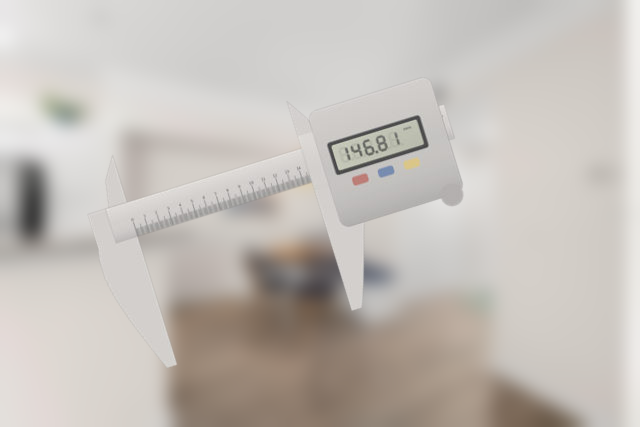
146.81 mm
